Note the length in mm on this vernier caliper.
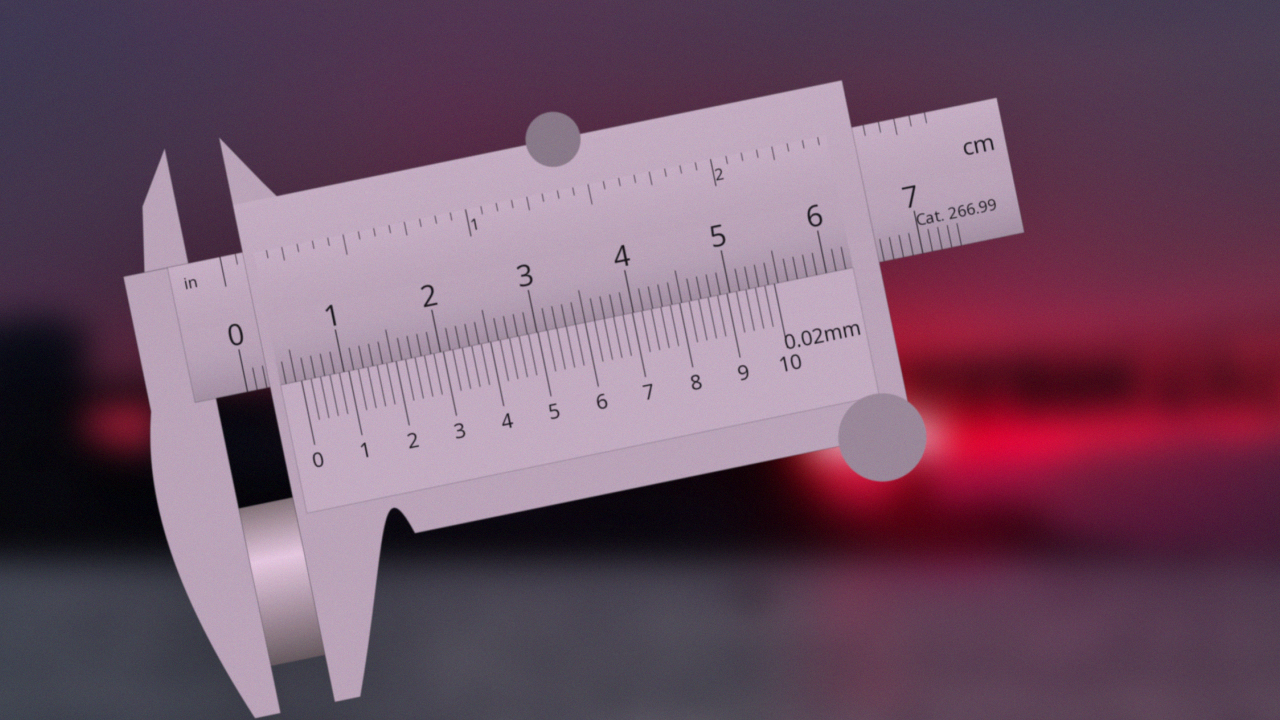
5.6 mm
